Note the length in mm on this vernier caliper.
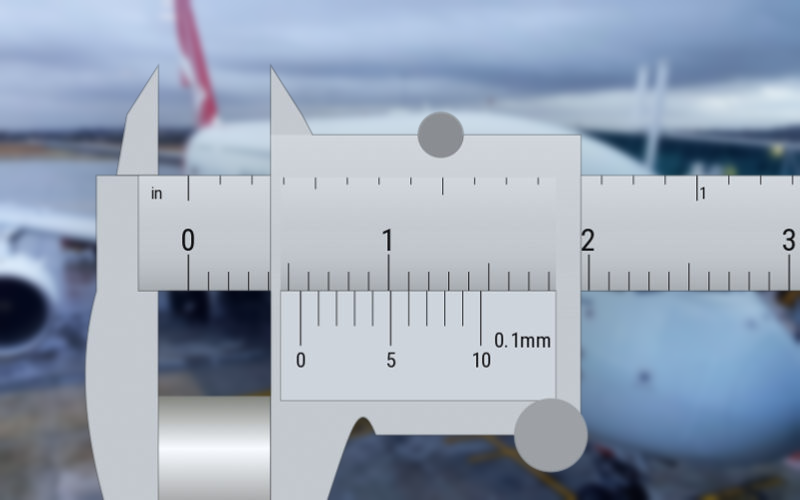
5.6 mm
